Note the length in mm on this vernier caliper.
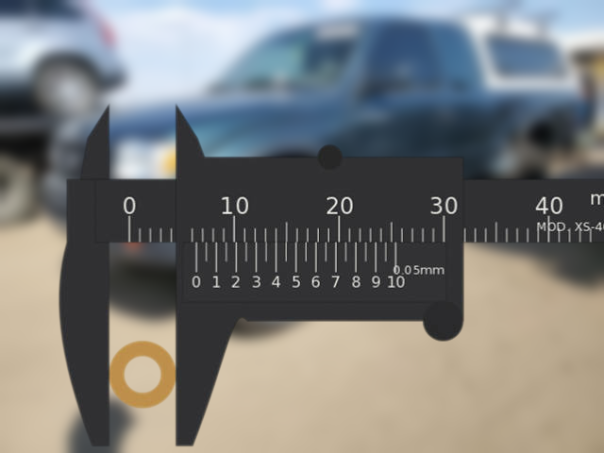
6.4 mm
